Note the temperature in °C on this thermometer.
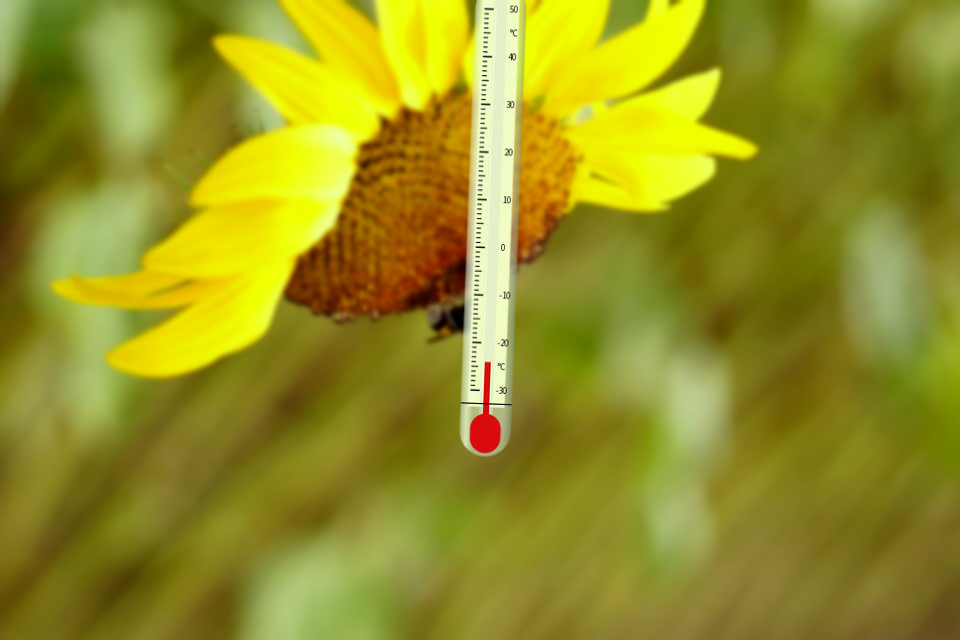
-24 °C
